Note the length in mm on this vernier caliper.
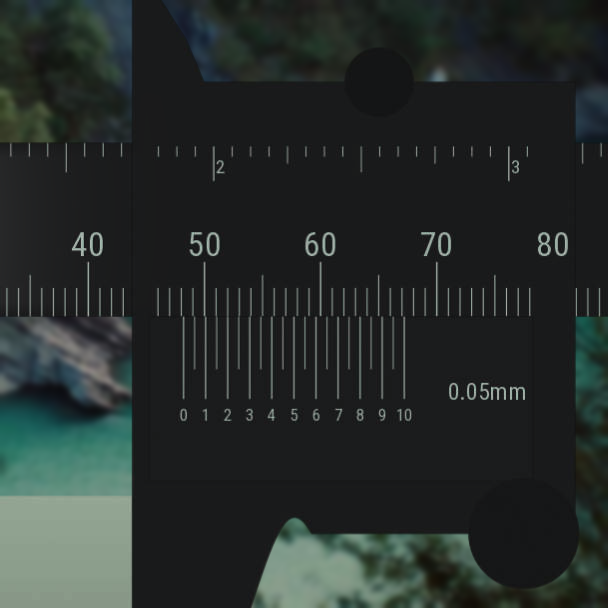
48.2 mm
